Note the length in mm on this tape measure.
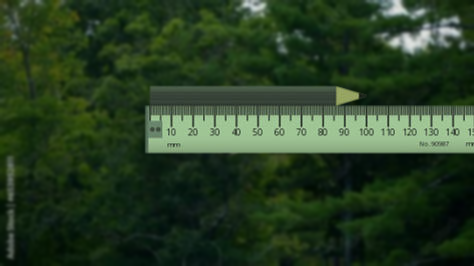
100 mm
